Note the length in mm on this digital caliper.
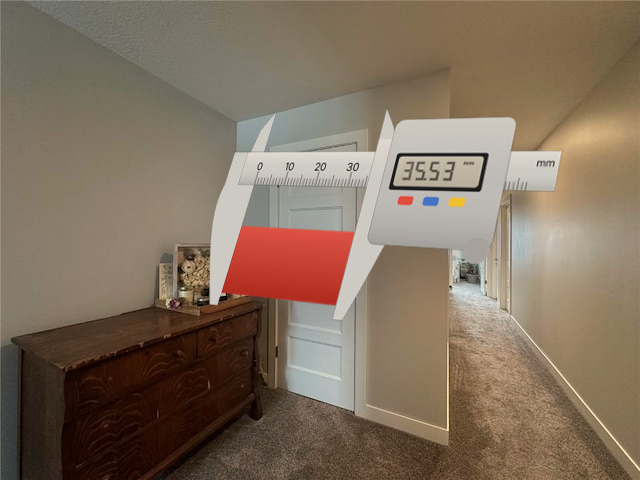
35.53 mm
